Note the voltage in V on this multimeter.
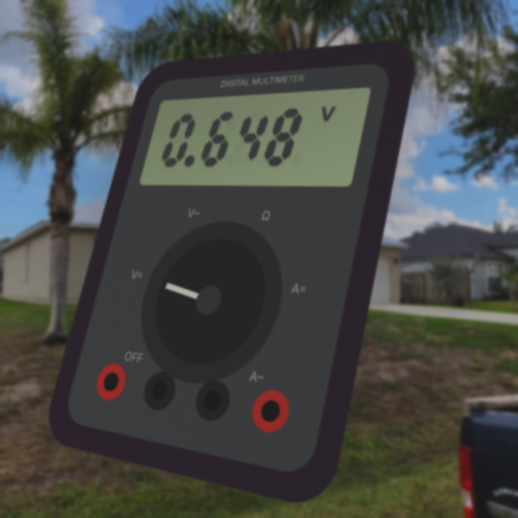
0.648 V
